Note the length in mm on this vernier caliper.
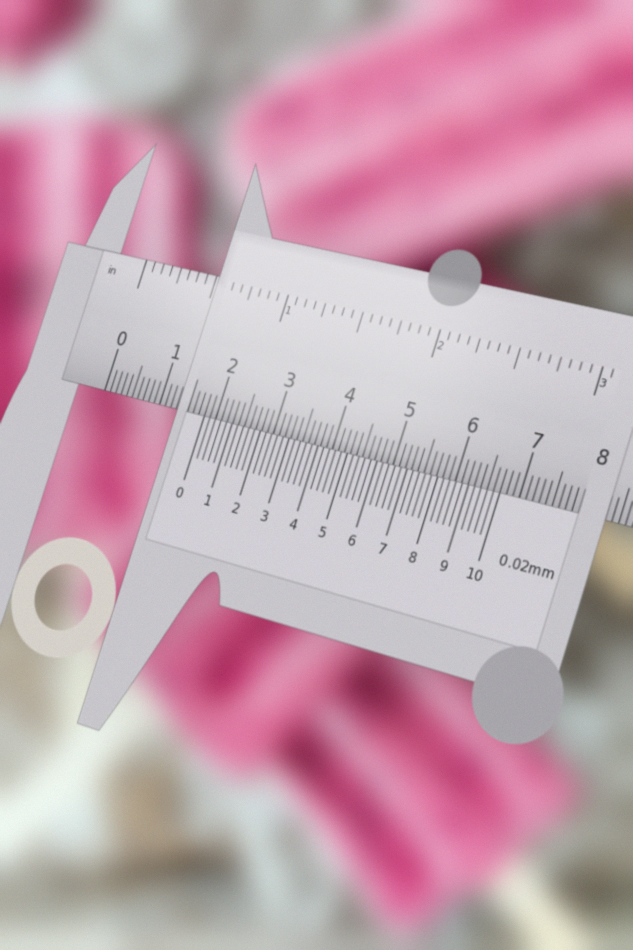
18.0 mm
